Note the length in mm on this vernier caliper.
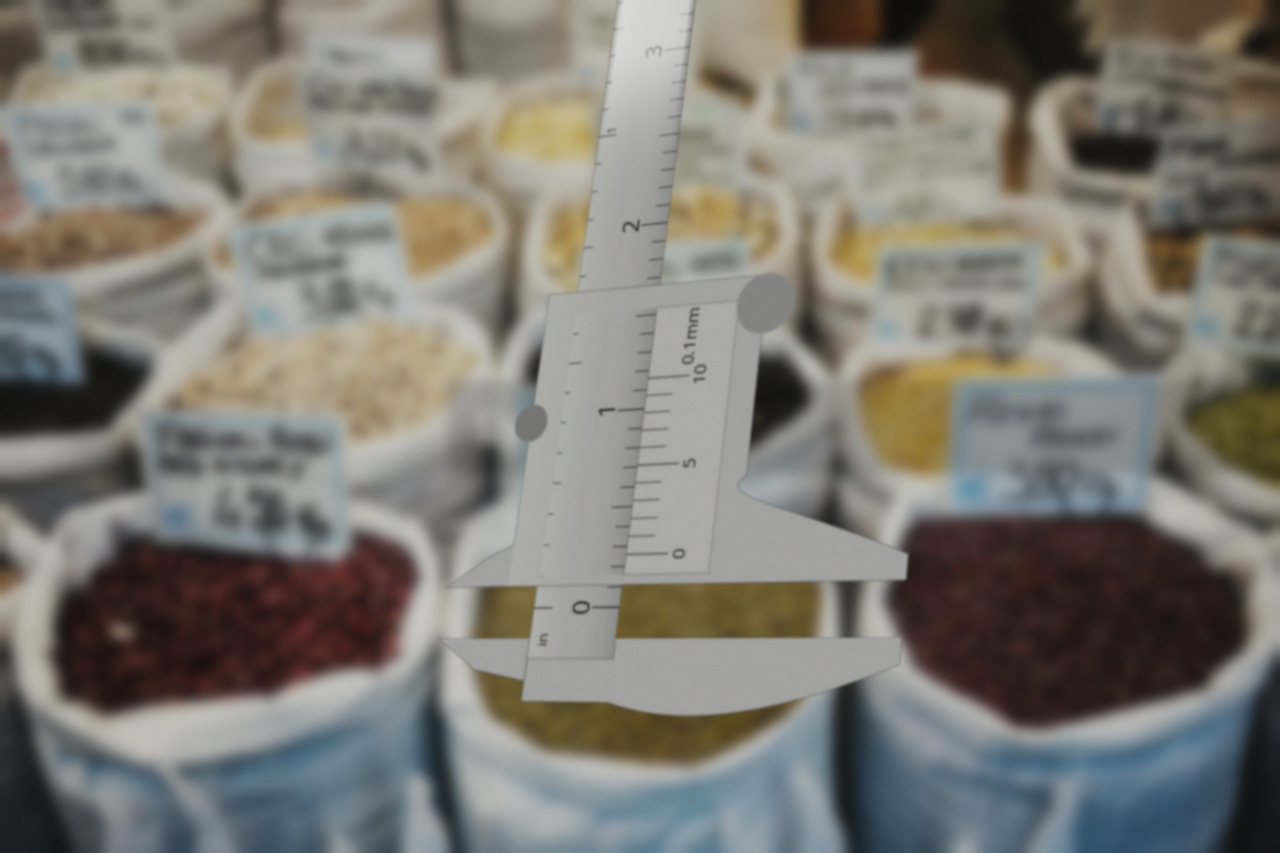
2.6 mm
